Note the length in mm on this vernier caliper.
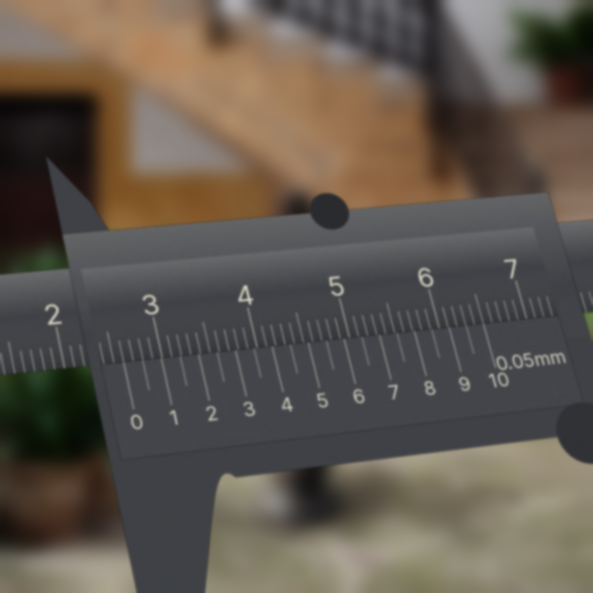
26.0 mm
